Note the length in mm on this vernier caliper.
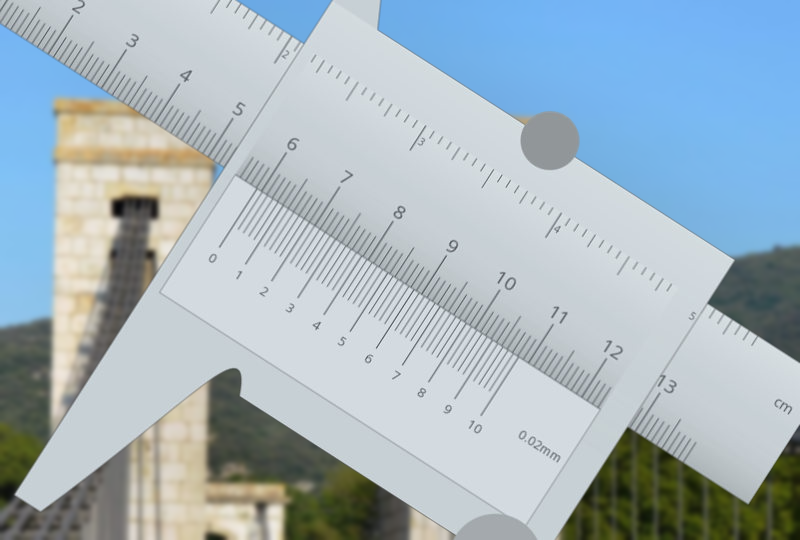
59.2 mm
